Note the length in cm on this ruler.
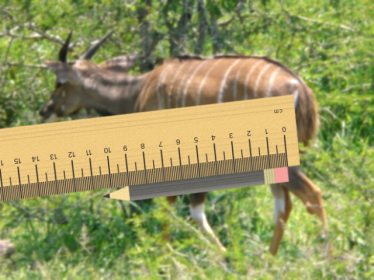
10.5 cm
